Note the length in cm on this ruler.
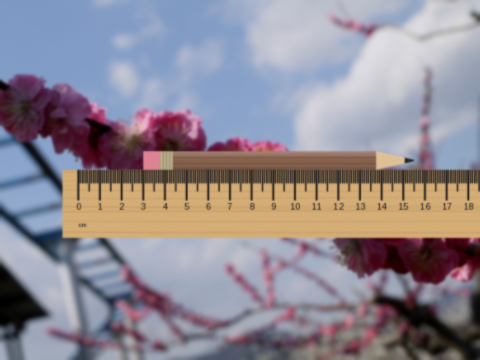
12.5 cm
